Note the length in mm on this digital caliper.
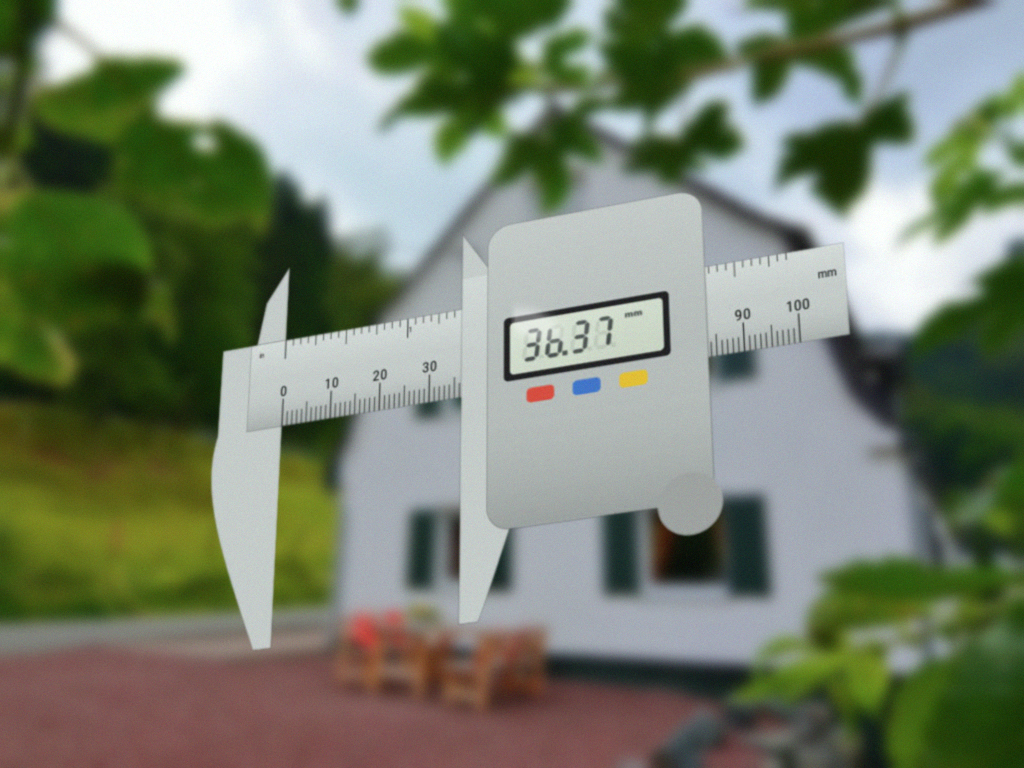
36.37 mm
